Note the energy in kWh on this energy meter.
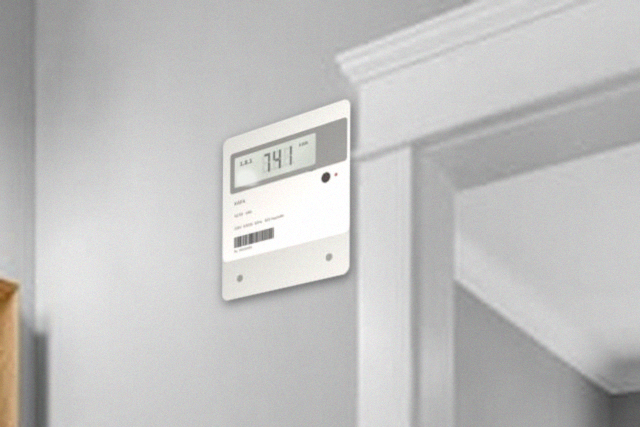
741 kWh
